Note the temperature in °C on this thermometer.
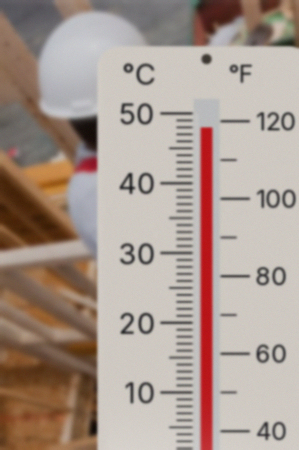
48 °C
